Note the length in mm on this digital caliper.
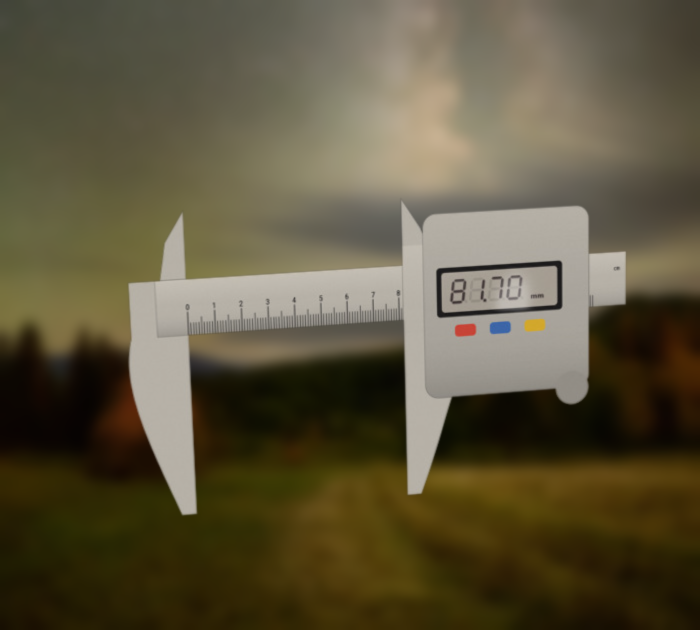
81.70 mm
